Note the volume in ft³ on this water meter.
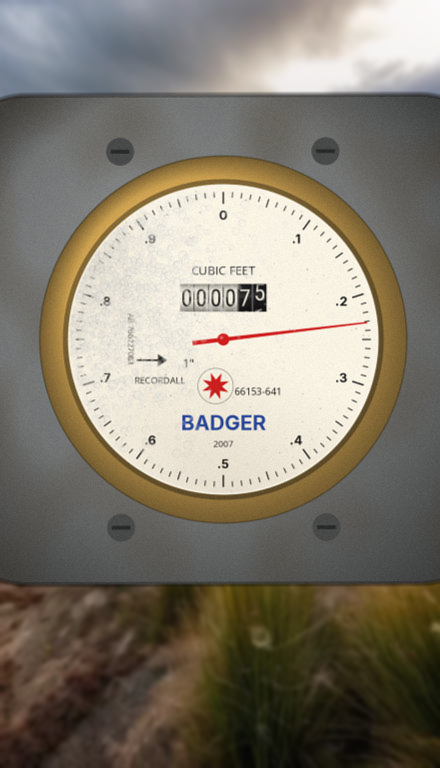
75.23 ft³
